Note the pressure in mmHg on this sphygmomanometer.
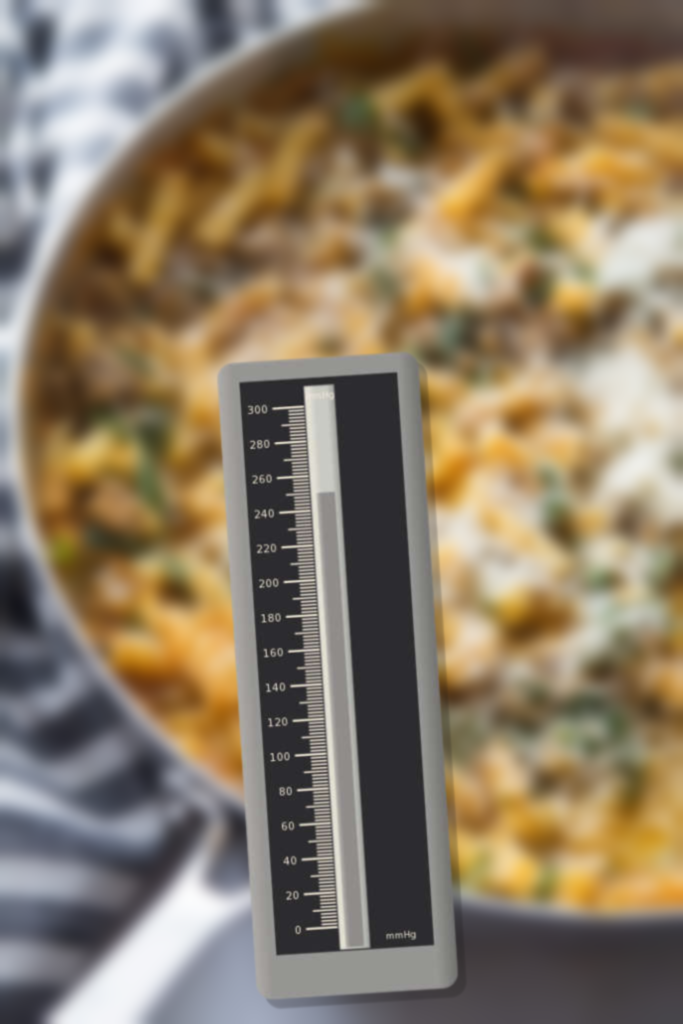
250 mmHg
